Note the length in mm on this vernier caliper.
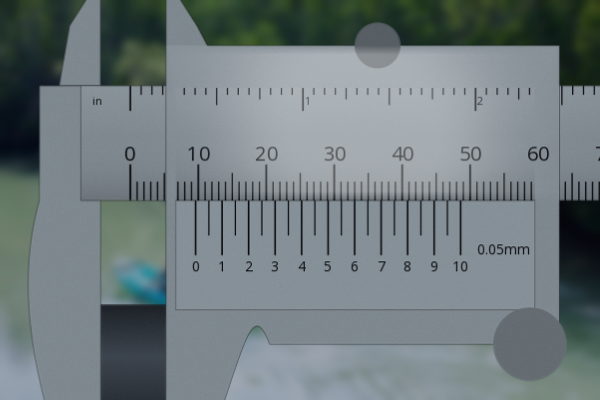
9.6 mm
